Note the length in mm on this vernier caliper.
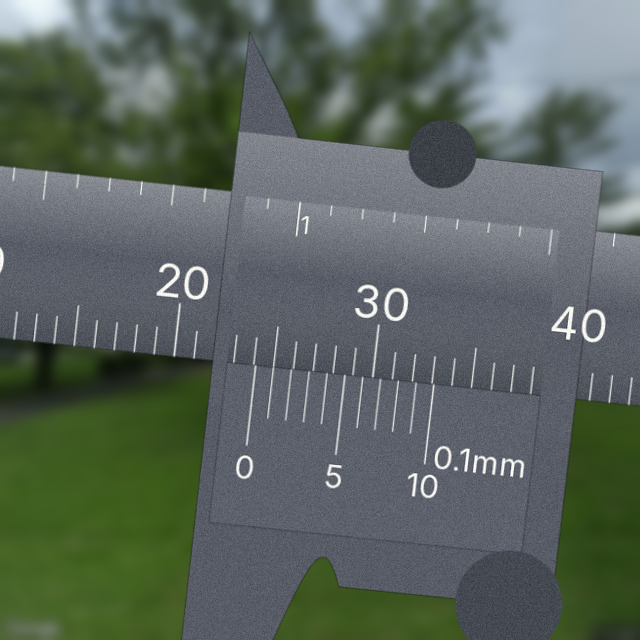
24.1 mm
